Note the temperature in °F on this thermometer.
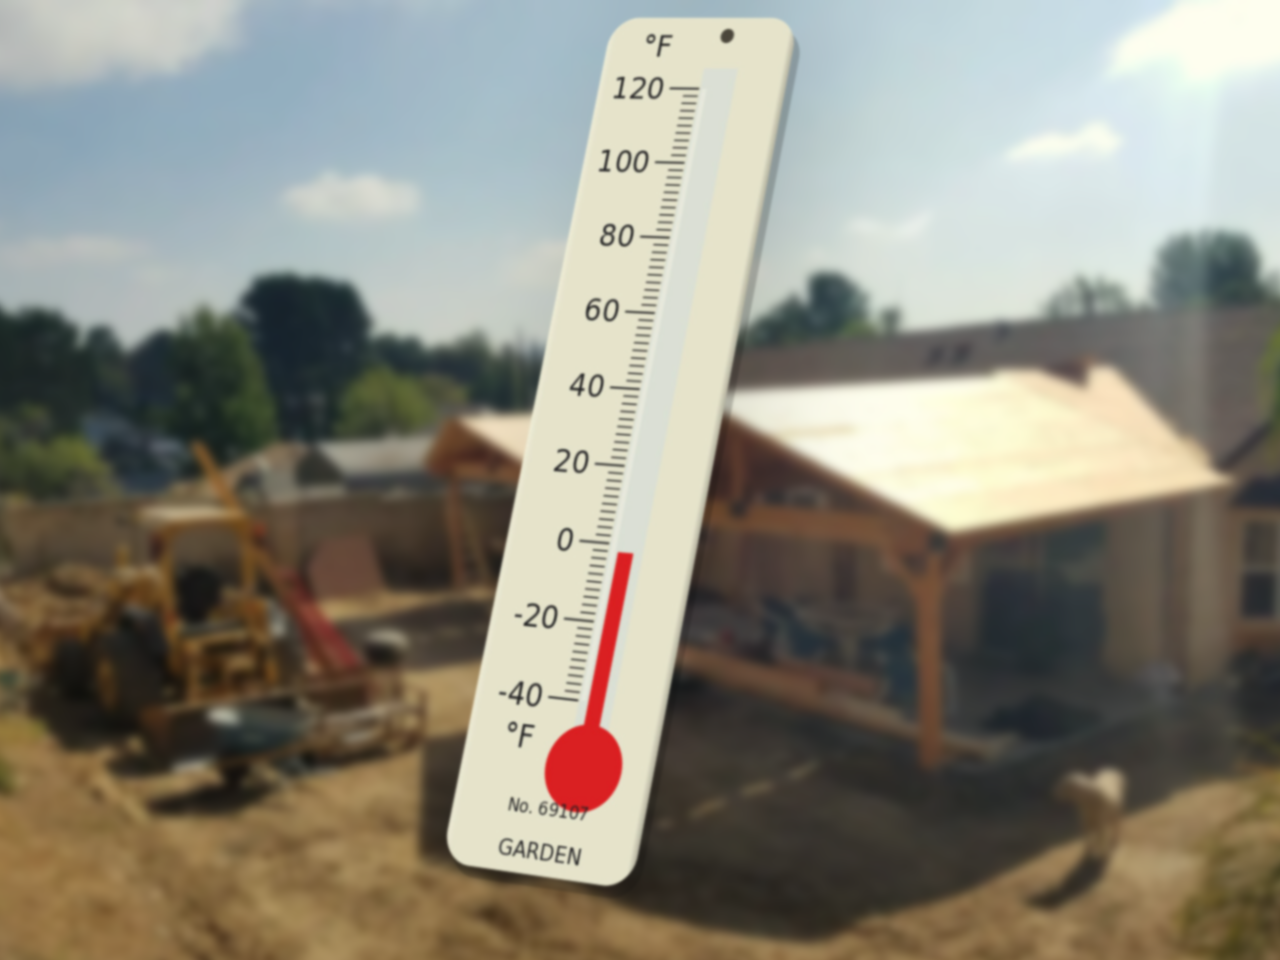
-2 °F
